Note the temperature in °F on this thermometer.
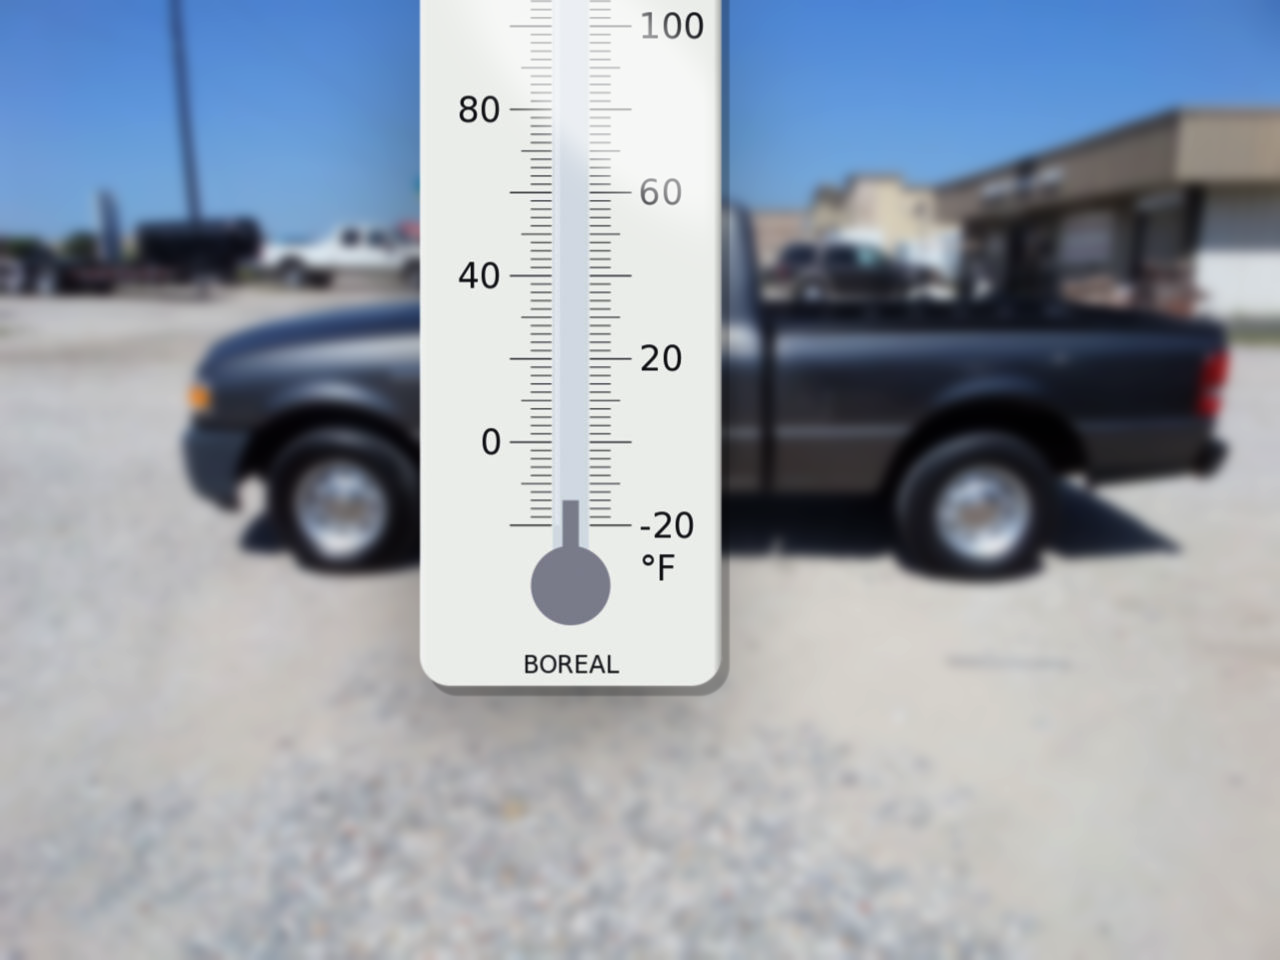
-14 °F
